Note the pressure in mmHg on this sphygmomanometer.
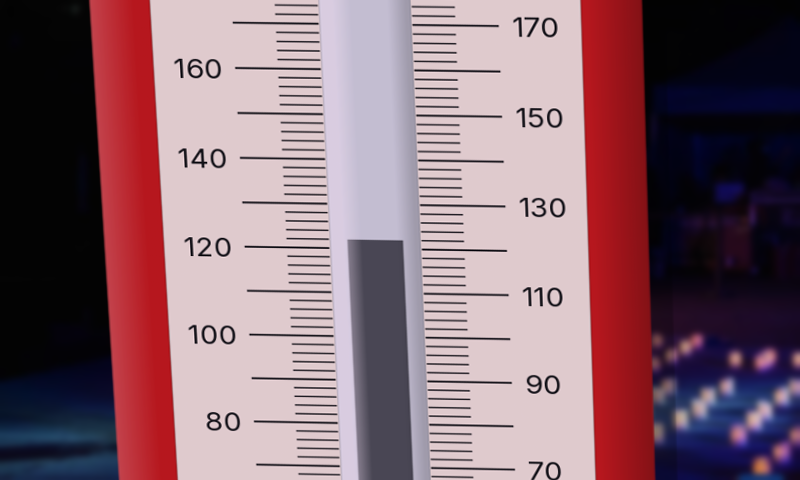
122 mmHg
